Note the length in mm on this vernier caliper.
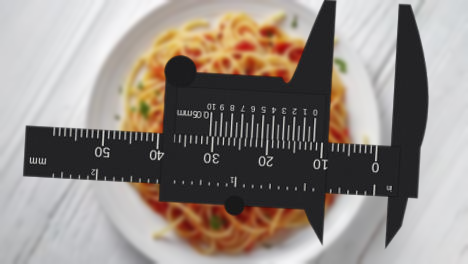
11.5 mm
